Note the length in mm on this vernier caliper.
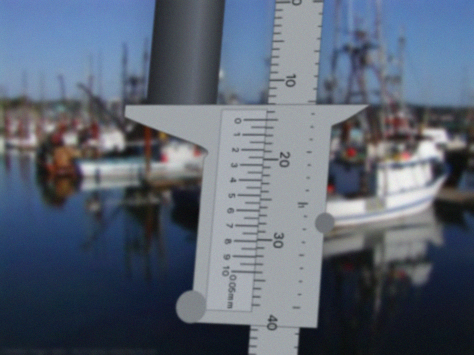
15.0 mm
